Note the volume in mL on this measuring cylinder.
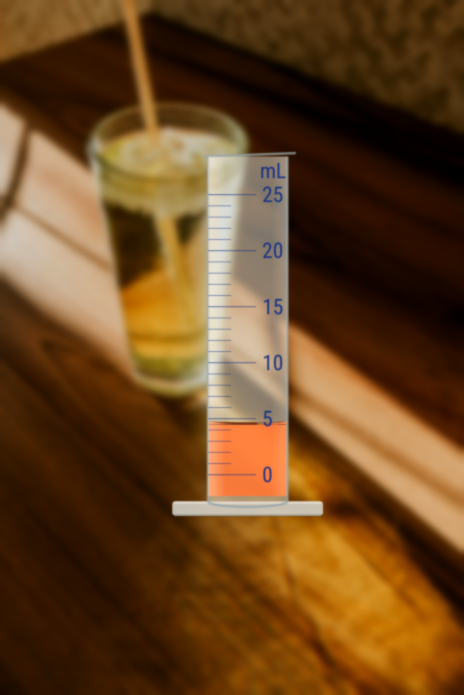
4.5 mL
